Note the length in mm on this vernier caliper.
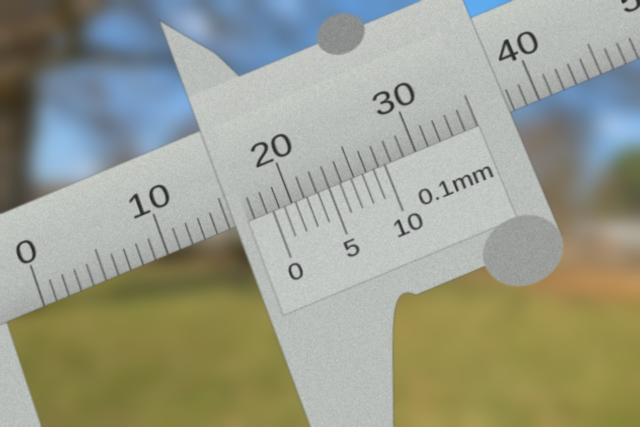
18.5 mm
